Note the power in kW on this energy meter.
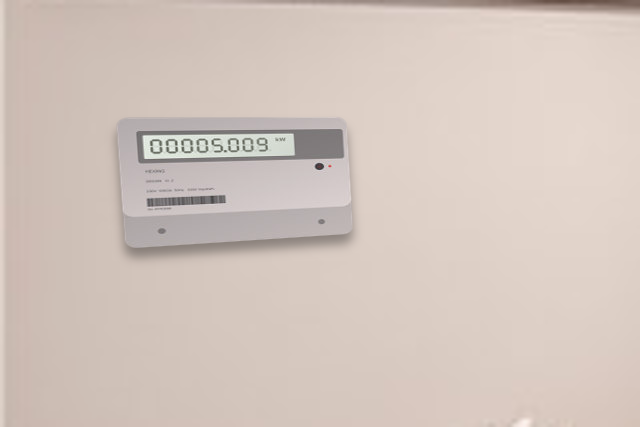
5.009 kW
